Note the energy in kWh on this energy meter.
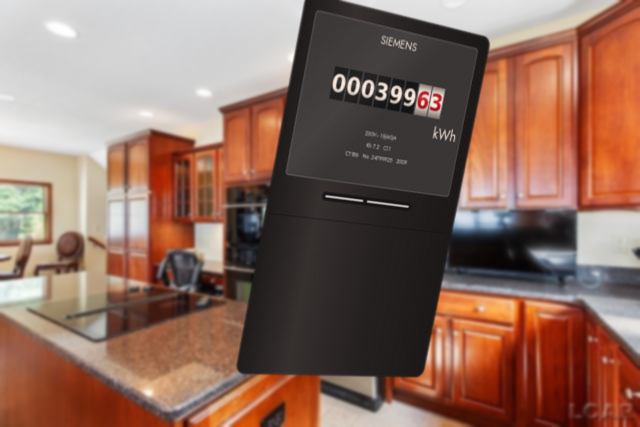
399.63 kWh
